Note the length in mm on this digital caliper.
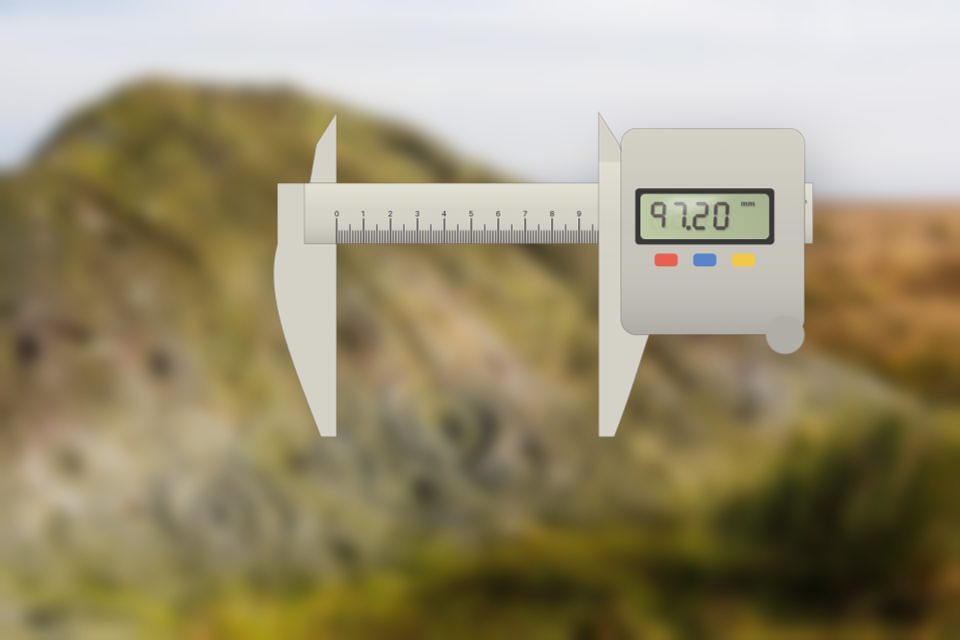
97.20 mm
